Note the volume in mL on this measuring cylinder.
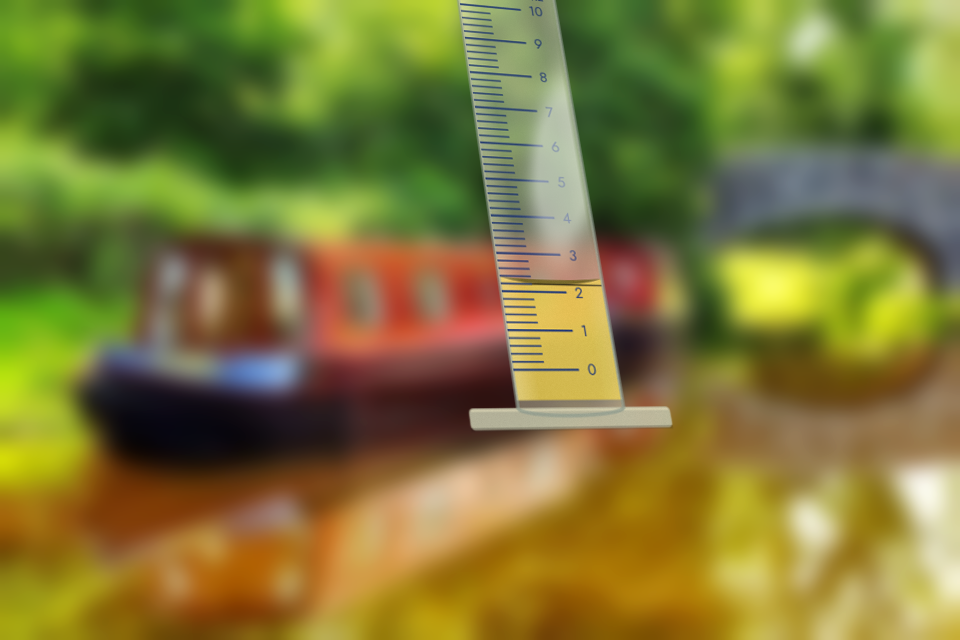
2.2 mL
